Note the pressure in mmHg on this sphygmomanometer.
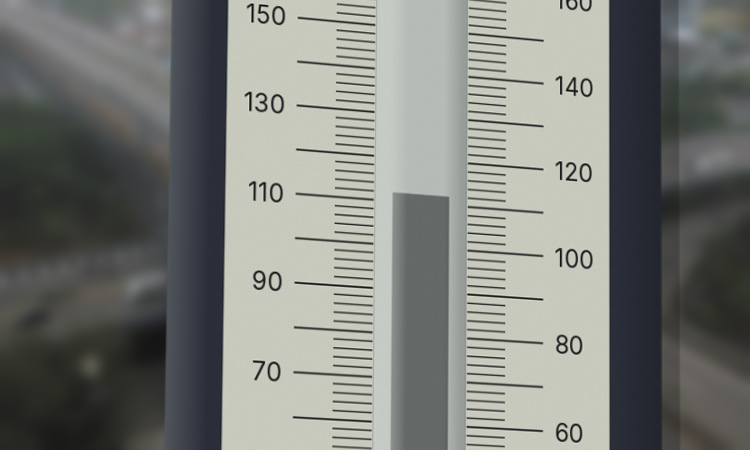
112 mmHg
